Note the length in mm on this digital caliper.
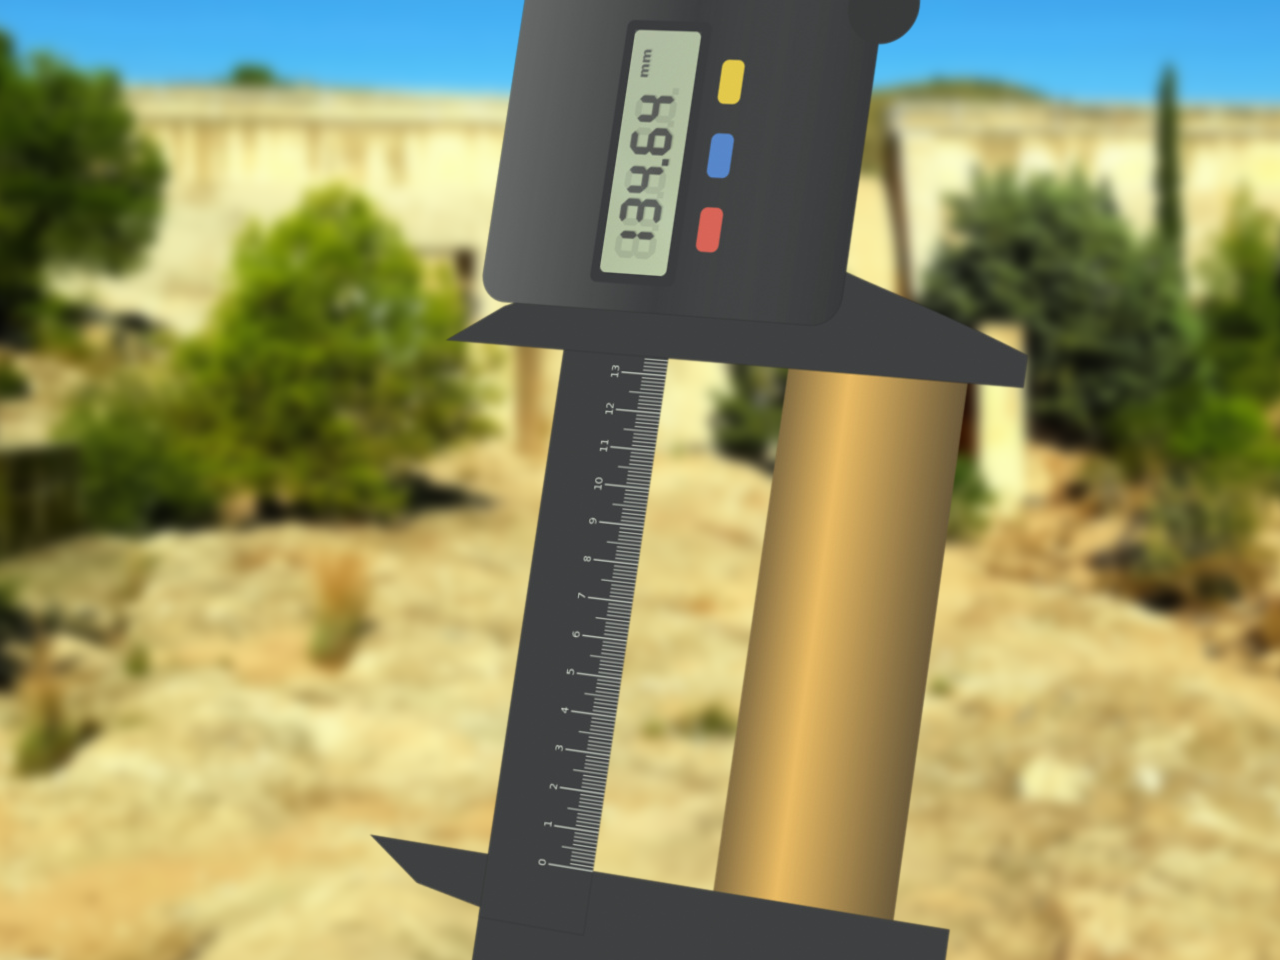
134.64 mm
